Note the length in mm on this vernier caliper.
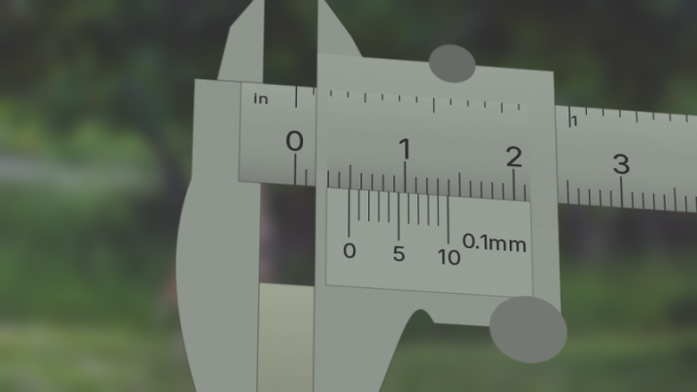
4.9 mm
